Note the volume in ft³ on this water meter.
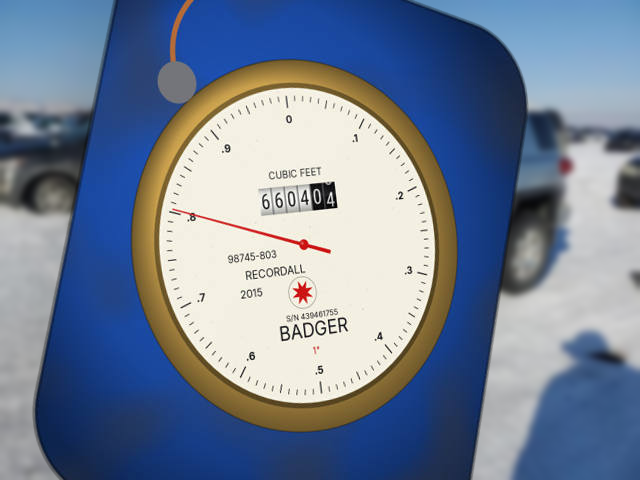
660403.80 ft³
